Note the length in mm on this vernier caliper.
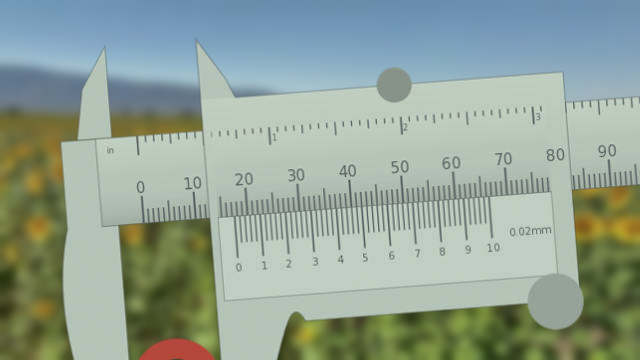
17.5 mm
